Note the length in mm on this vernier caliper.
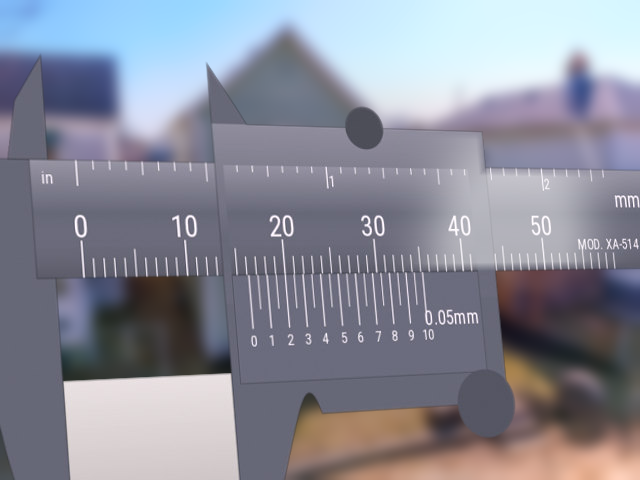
16.2 mm
